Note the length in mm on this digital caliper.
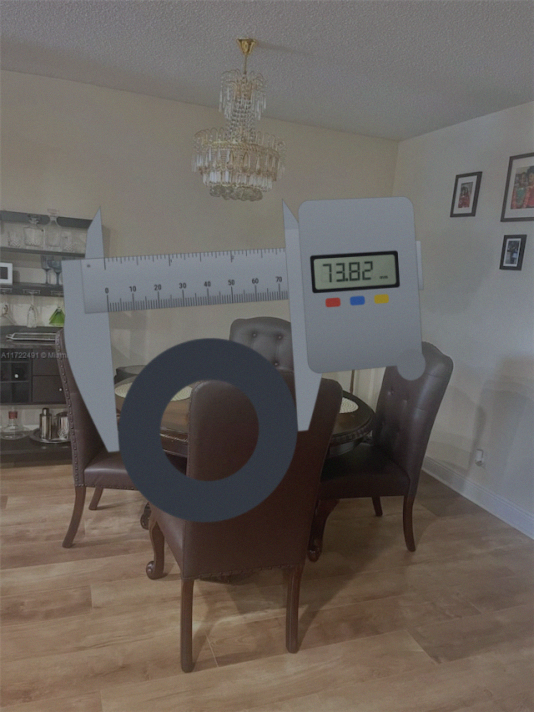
73.82 mm
